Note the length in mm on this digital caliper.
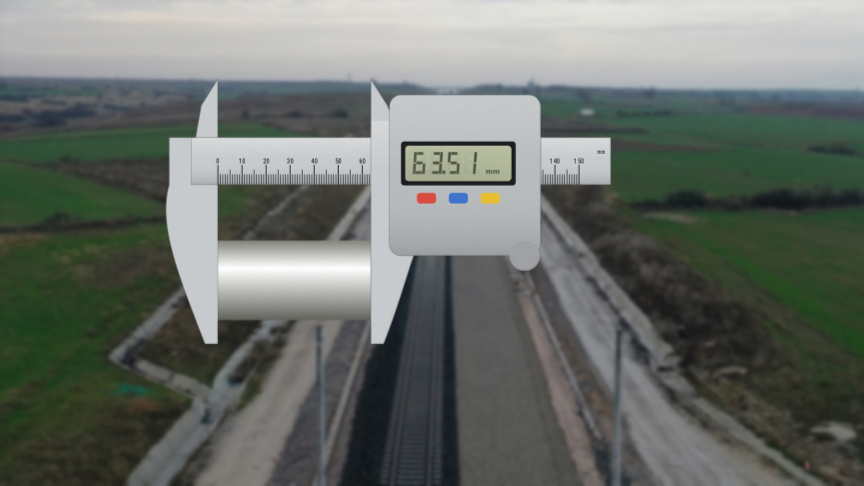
63.51 mm
